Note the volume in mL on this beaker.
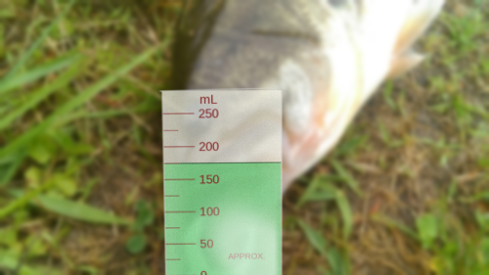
175 mL
